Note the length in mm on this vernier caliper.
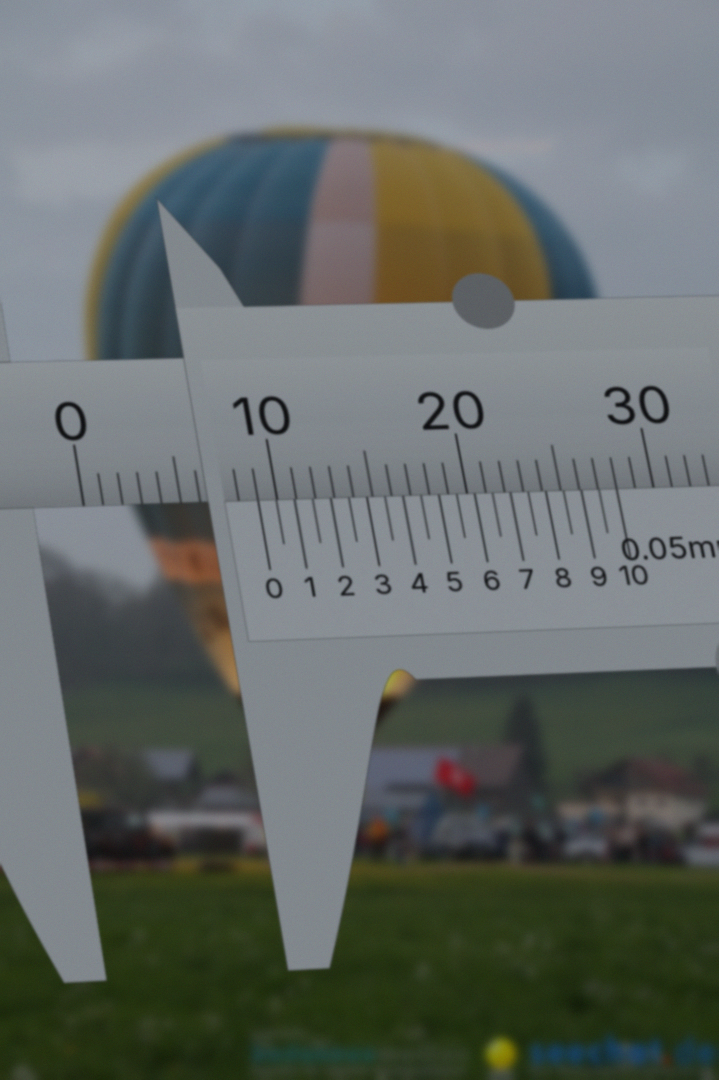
9.0 mm
